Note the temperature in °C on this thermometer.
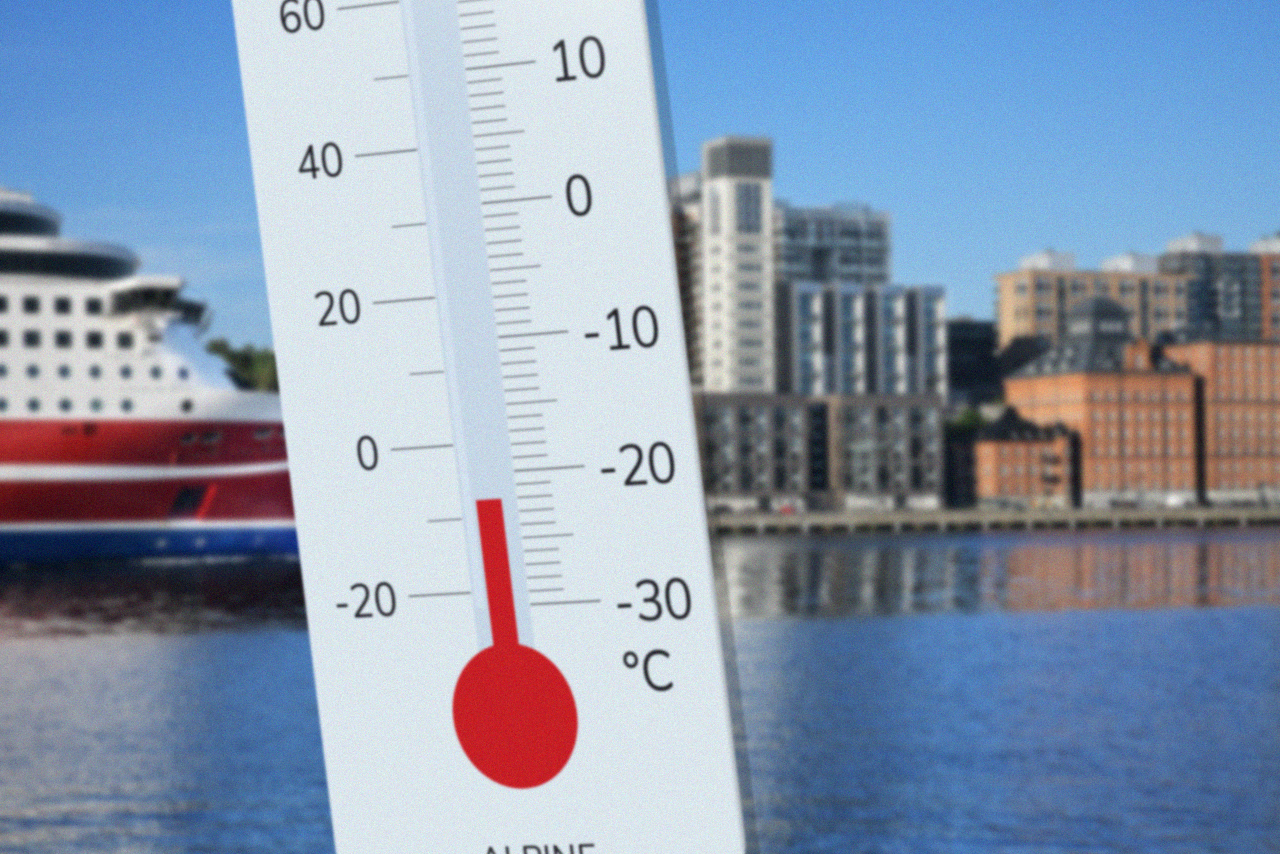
-22 °C
